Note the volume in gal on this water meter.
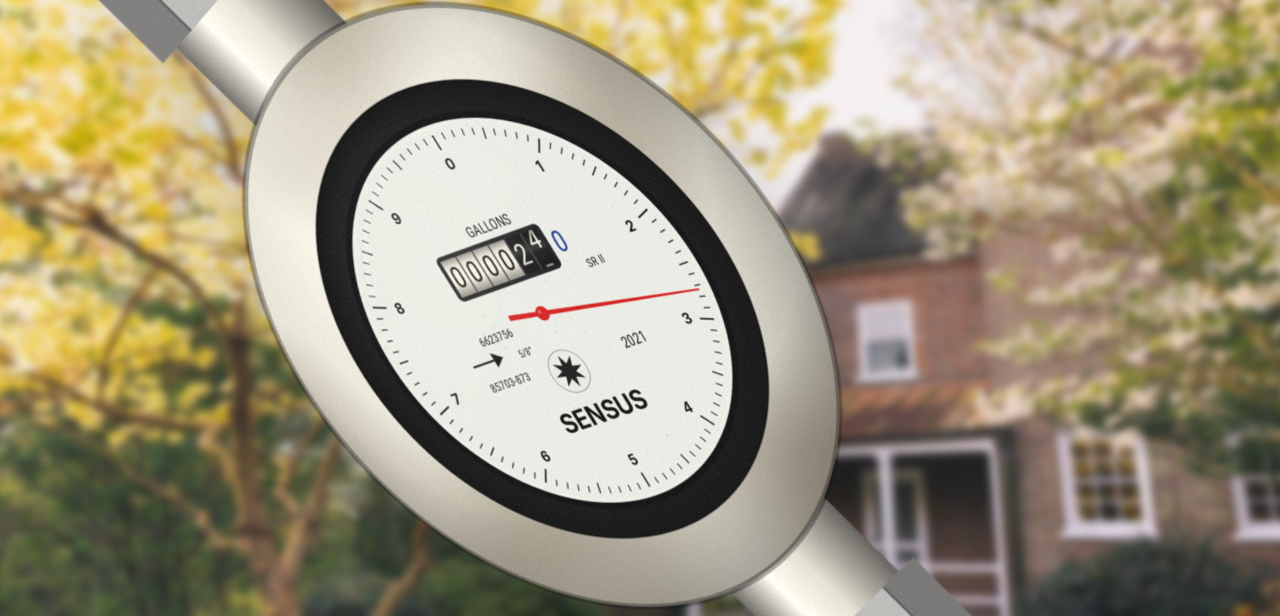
242.7 gal
